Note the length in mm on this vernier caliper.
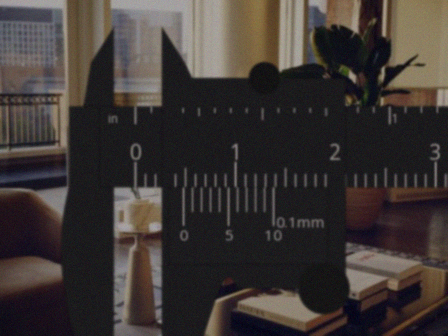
4.8 mm
